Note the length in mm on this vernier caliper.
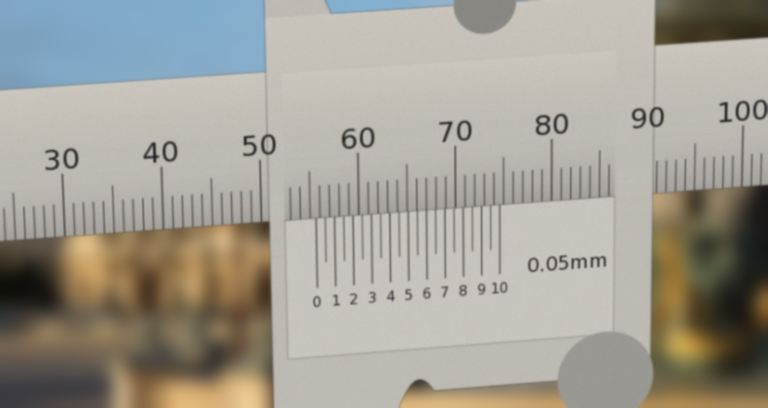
55.6 mm
